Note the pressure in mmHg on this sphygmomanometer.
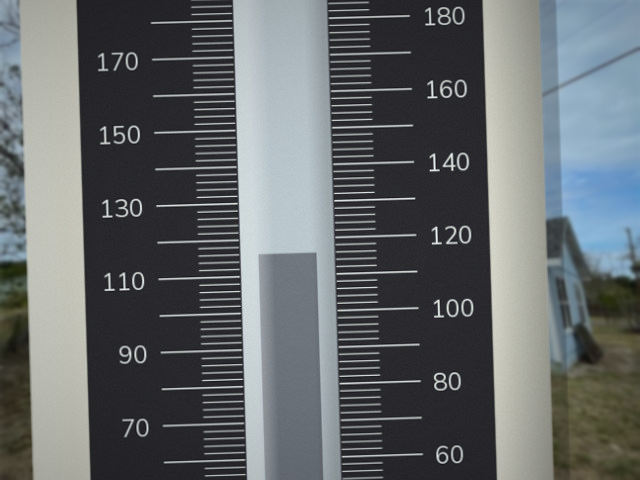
116 mmHg
